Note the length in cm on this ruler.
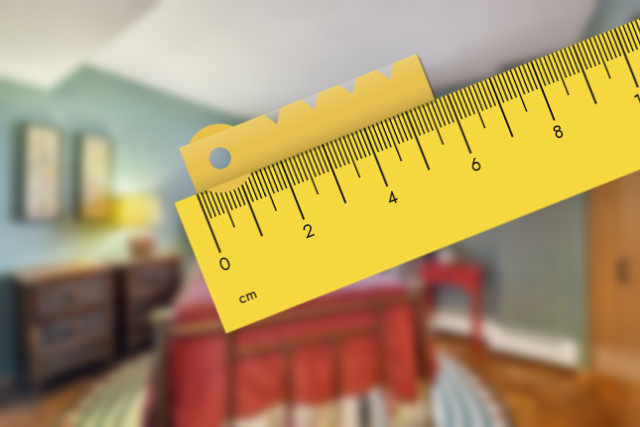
5.7 cm
